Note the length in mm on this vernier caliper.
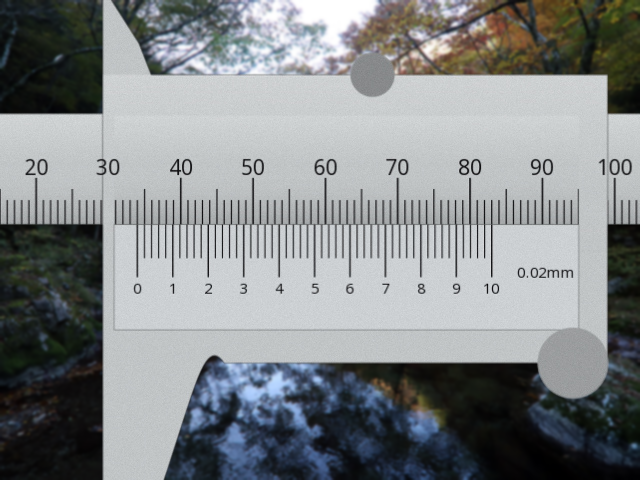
34.0 mm
